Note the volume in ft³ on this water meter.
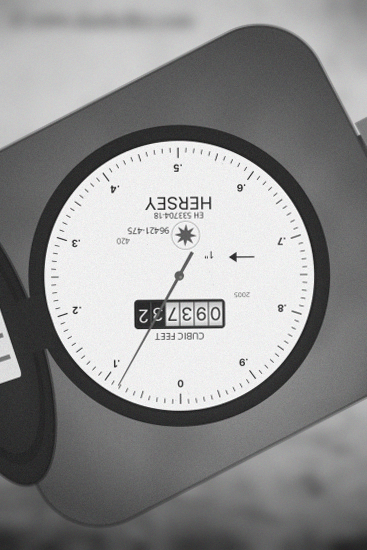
93732.08 ft³
